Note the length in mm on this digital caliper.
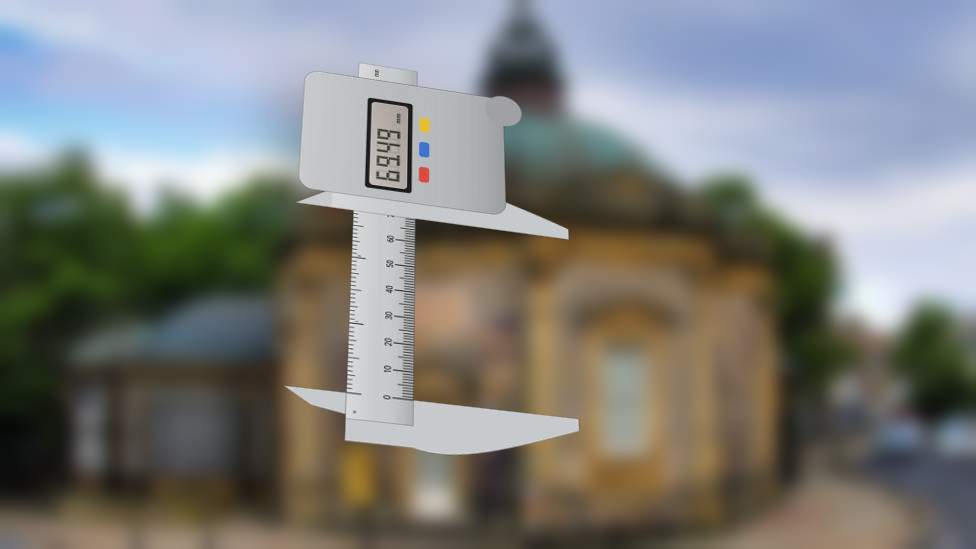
69.49 mm
